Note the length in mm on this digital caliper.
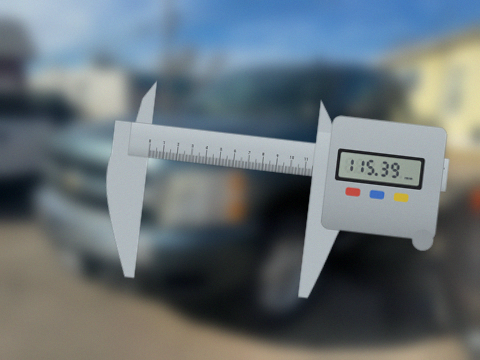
115.39 mm
